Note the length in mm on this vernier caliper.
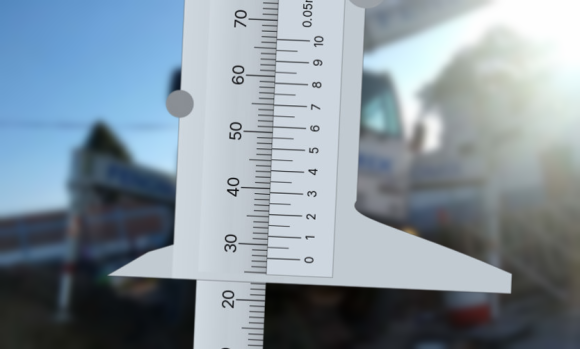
27.6 mm
